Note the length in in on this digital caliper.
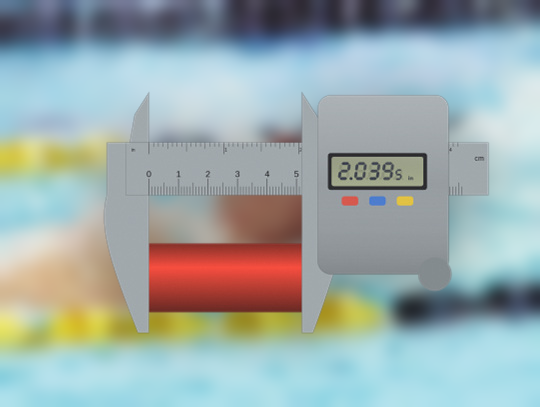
2.0395 in
